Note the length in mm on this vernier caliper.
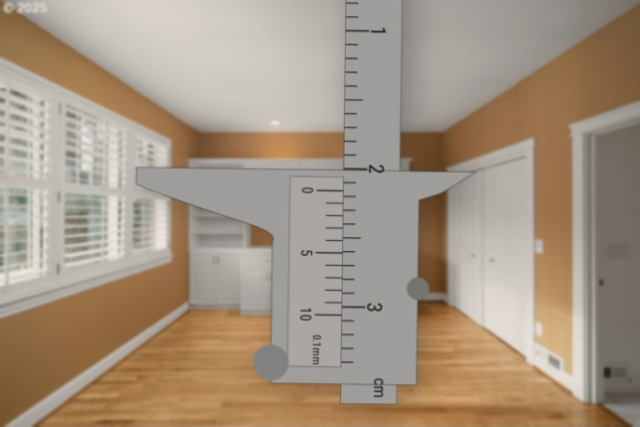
21.6 mm
